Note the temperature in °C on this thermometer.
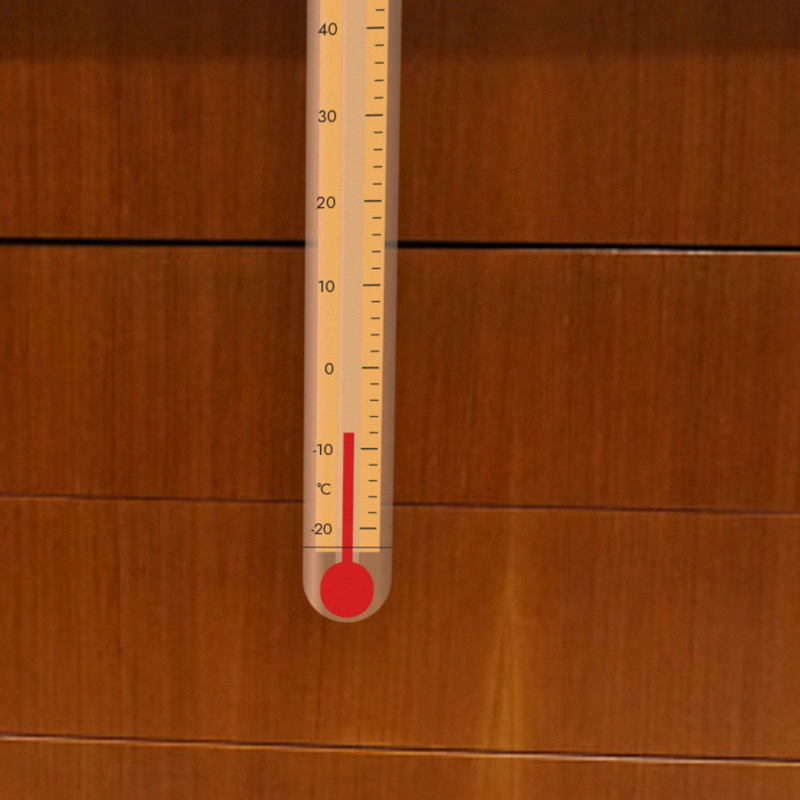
-8 °C
